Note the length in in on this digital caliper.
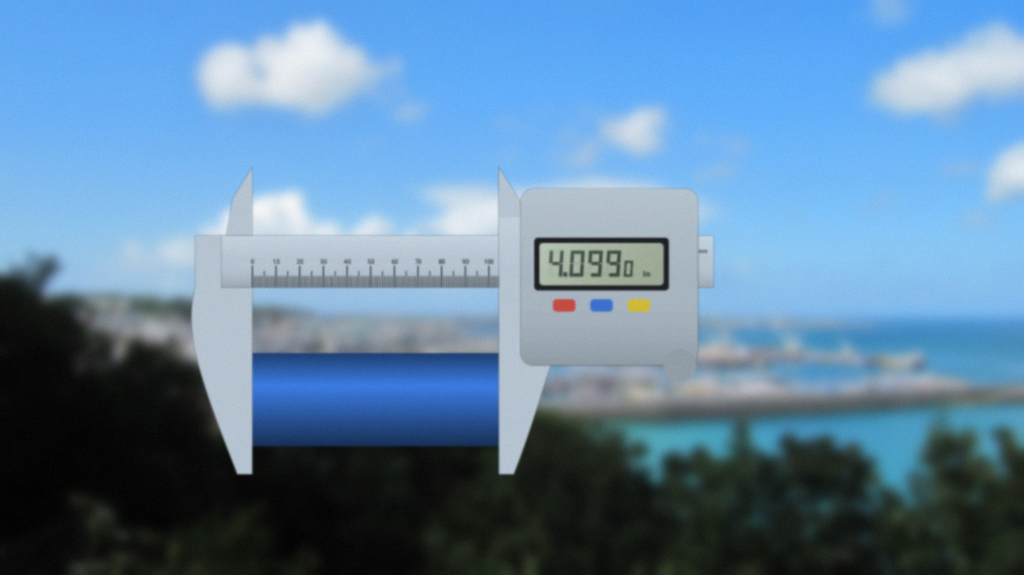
4.0990 in
